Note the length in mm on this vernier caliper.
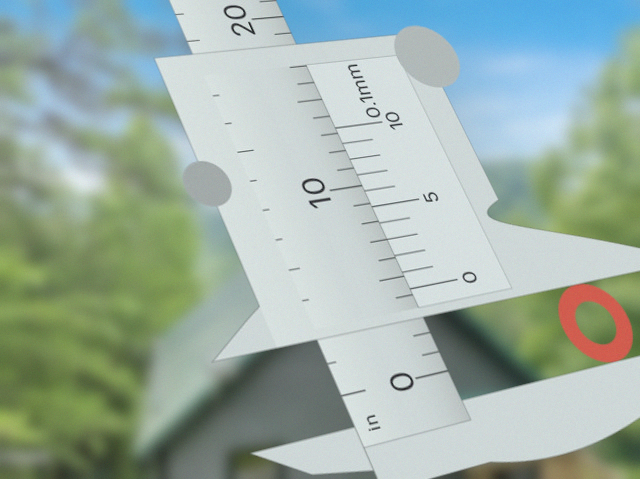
4.3 mm
